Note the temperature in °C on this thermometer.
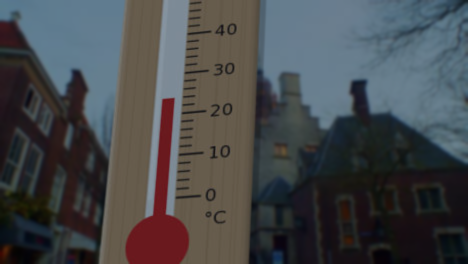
24 °C
